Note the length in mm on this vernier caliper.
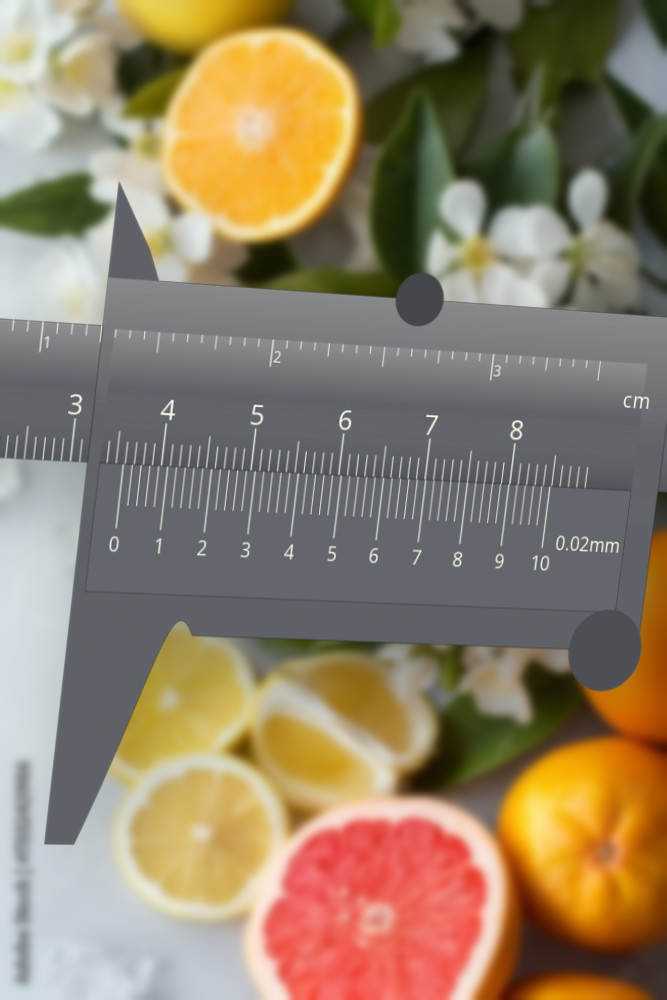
35.8 mm
